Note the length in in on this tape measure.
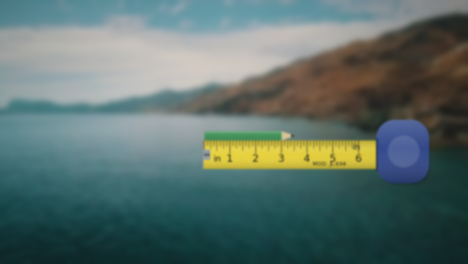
3.5 in
